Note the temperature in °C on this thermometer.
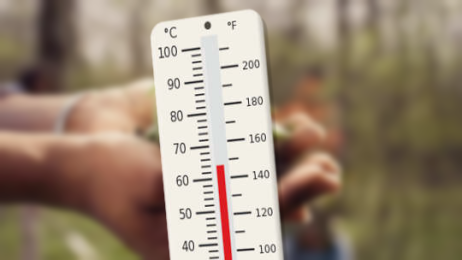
64 °C
